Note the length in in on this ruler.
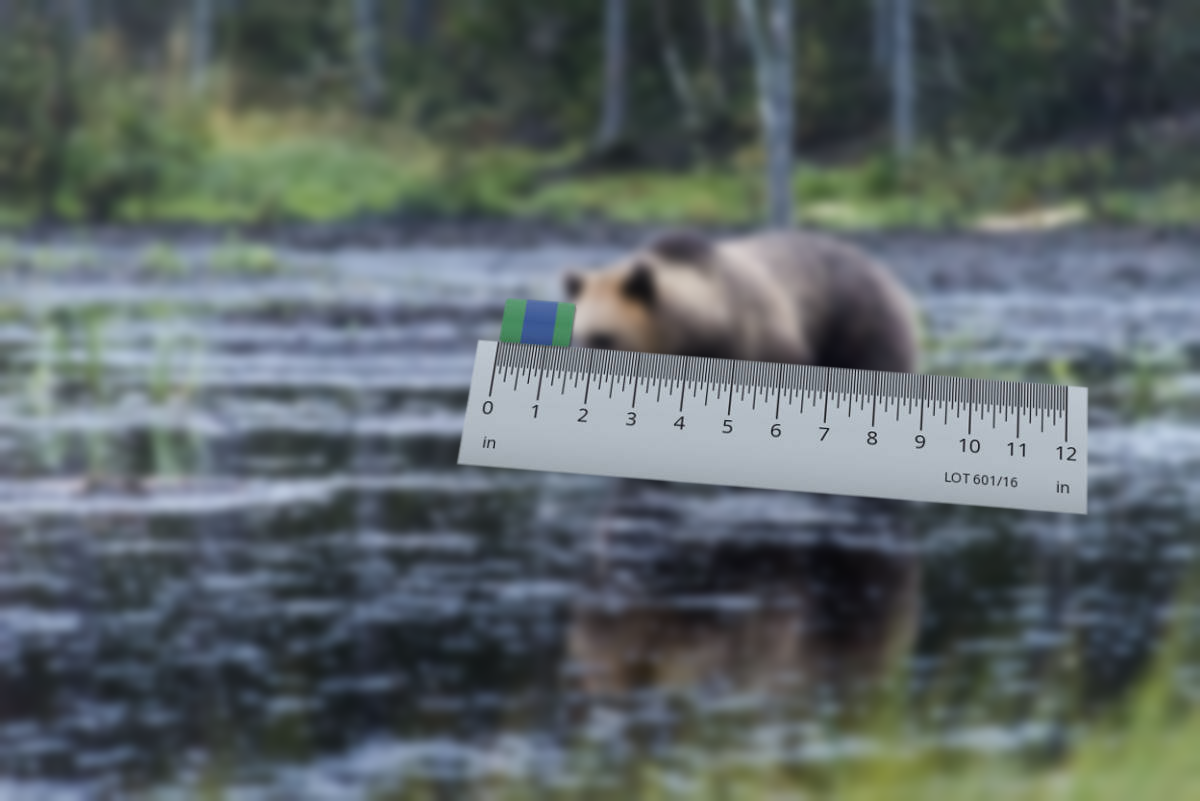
1.5 in
